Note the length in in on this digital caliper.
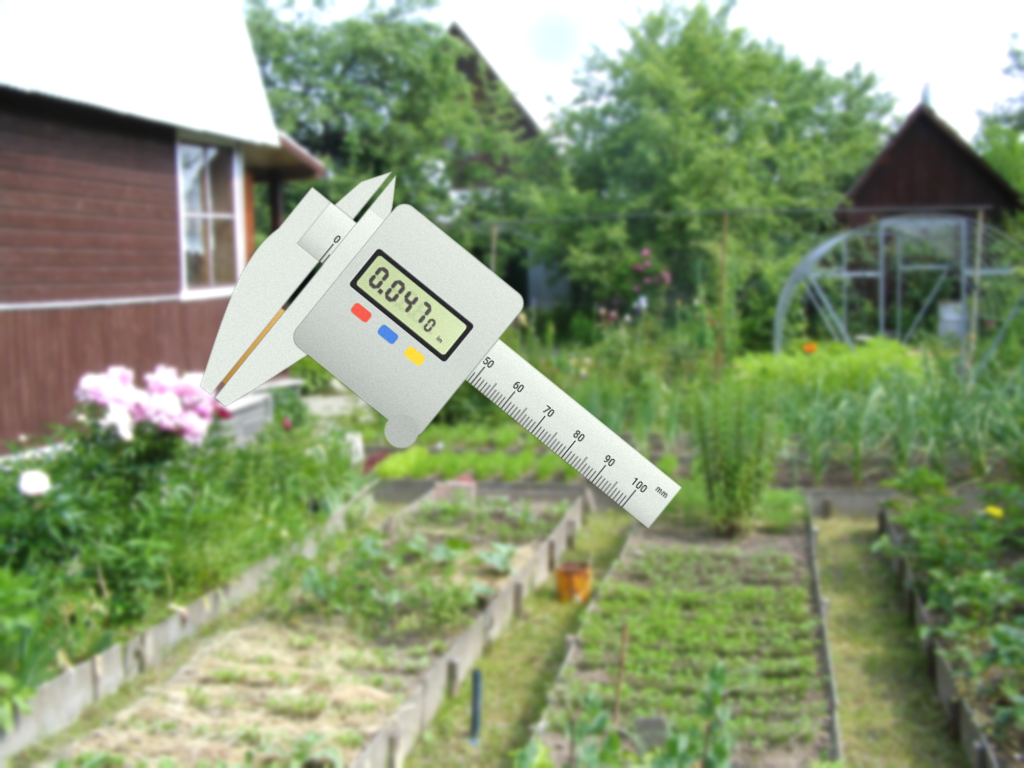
0.0470 in
